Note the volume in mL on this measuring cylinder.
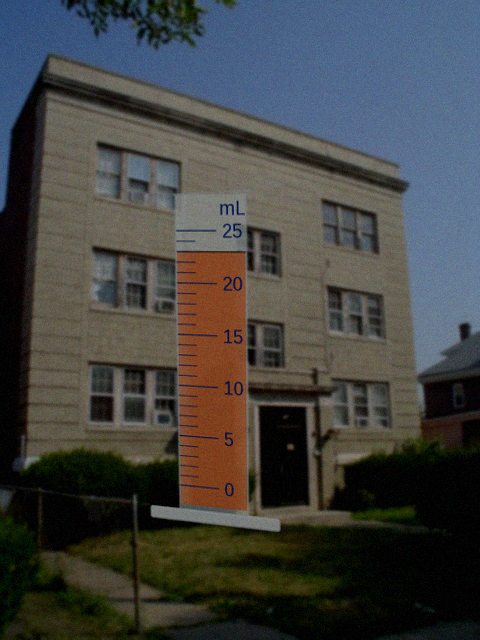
23 mL
